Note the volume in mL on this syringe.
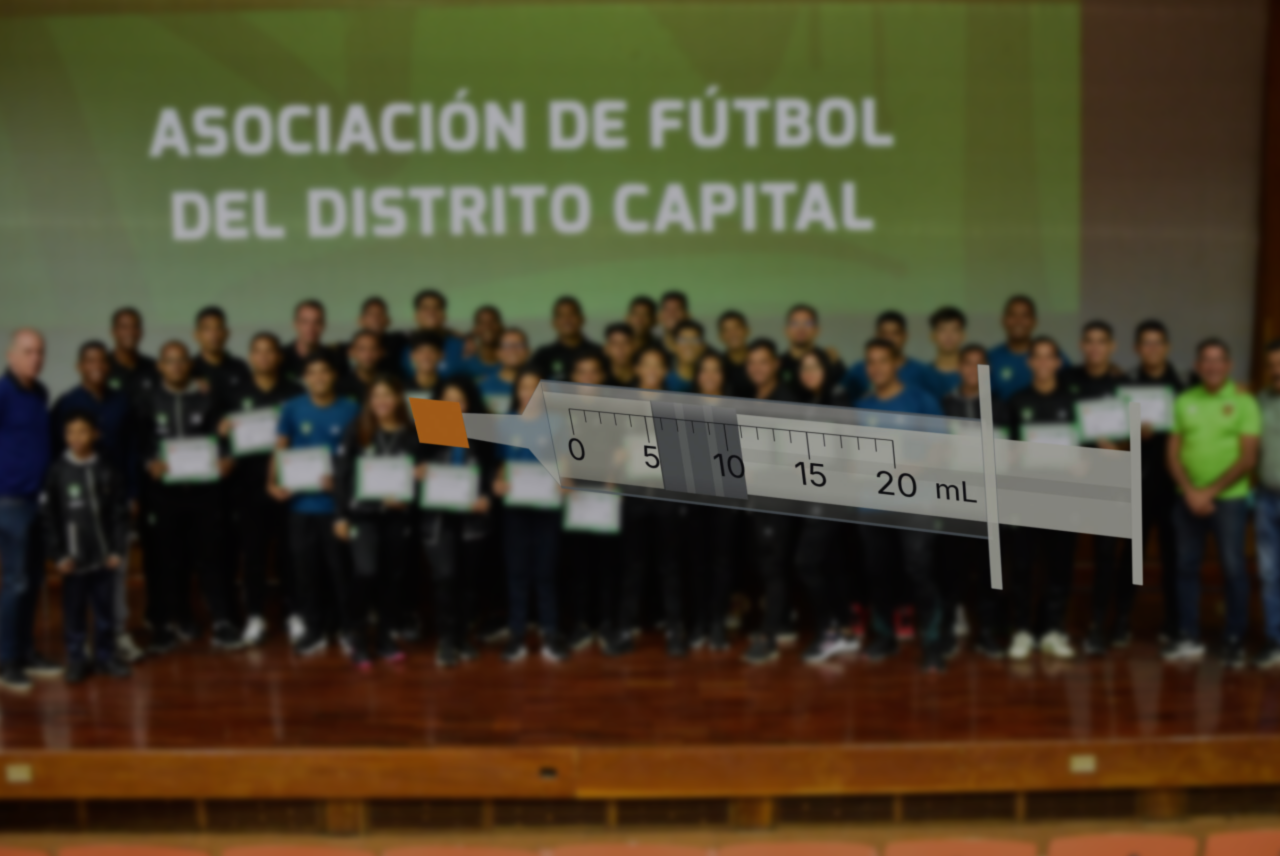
5.5 mL
